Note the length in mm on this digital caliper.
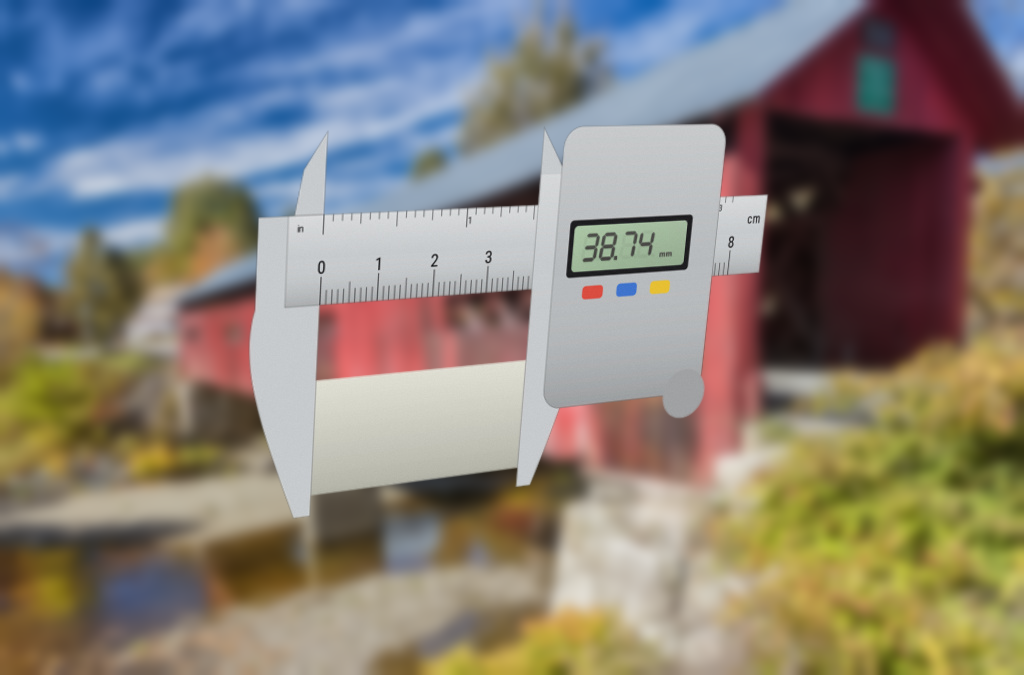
38.74 mm
